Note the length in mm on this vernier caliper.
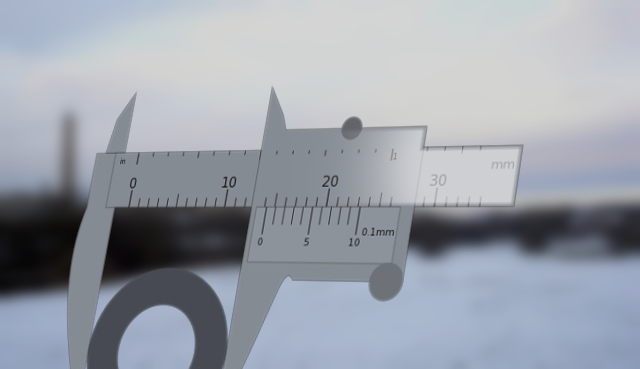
14.2 mm
